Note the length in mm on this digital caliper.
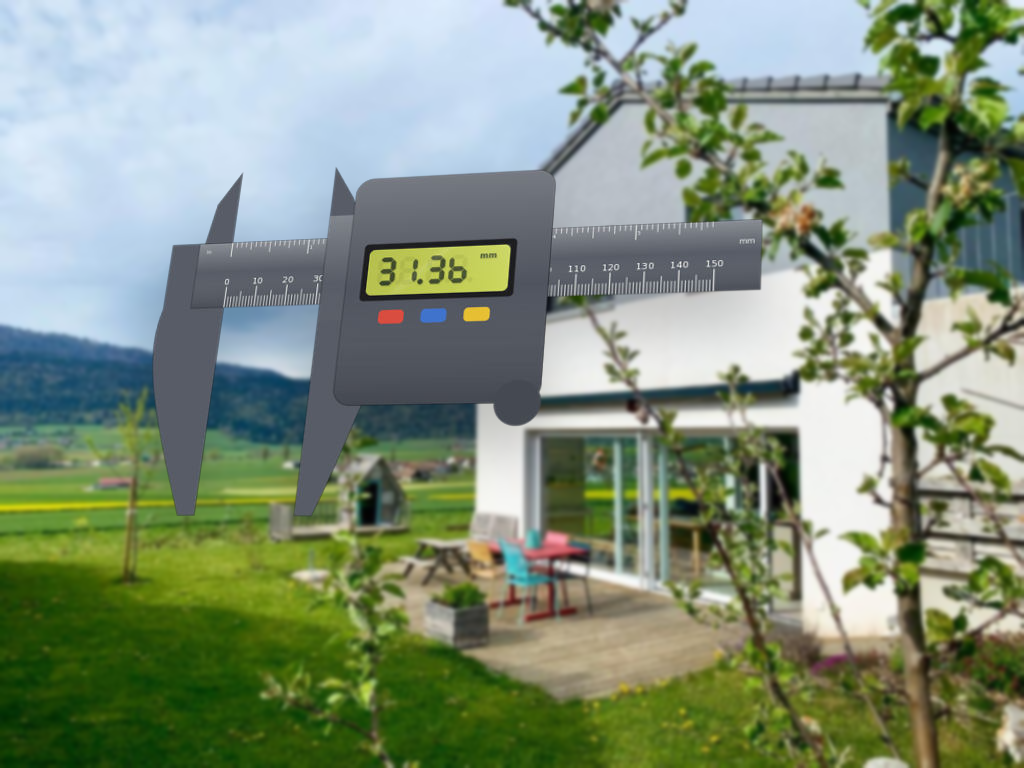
31.36 mm
